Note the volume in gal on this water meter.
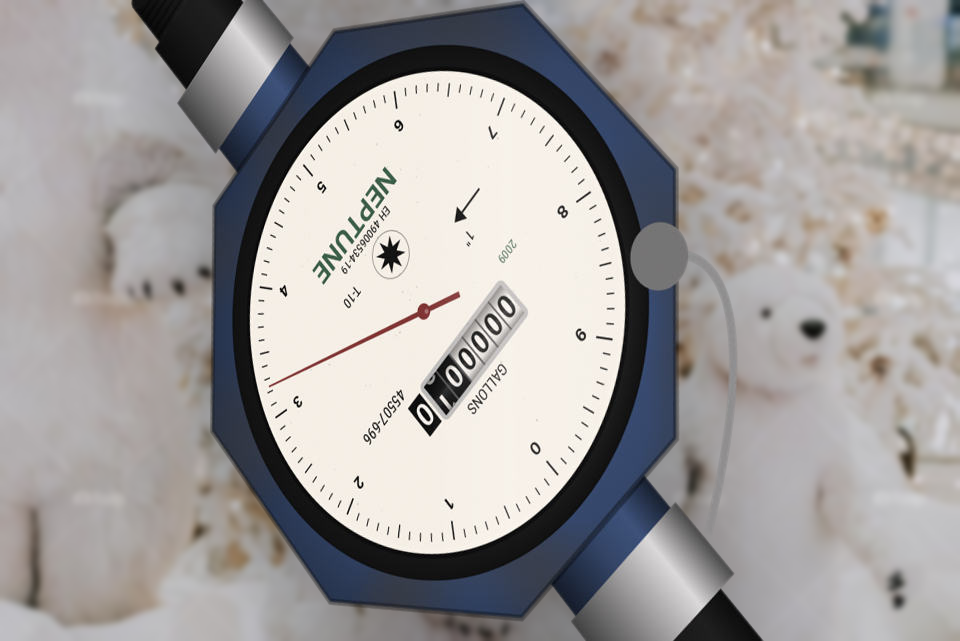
13.2 gal
